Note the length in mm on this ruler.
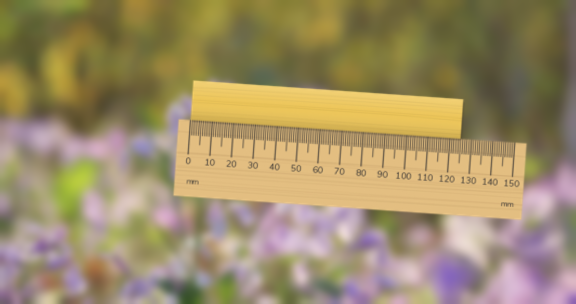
125 mm
